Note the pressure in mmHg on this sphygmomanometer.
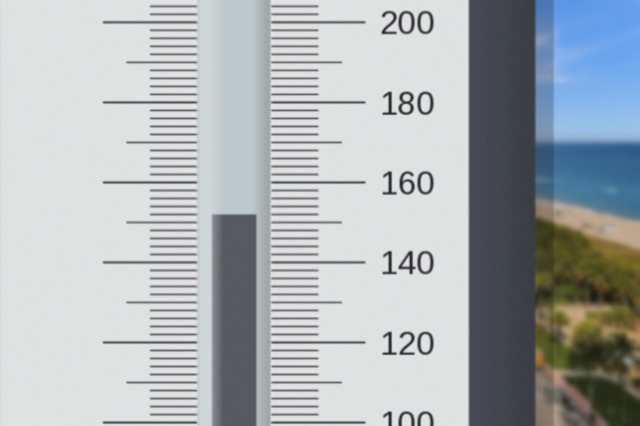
152 mmHg
